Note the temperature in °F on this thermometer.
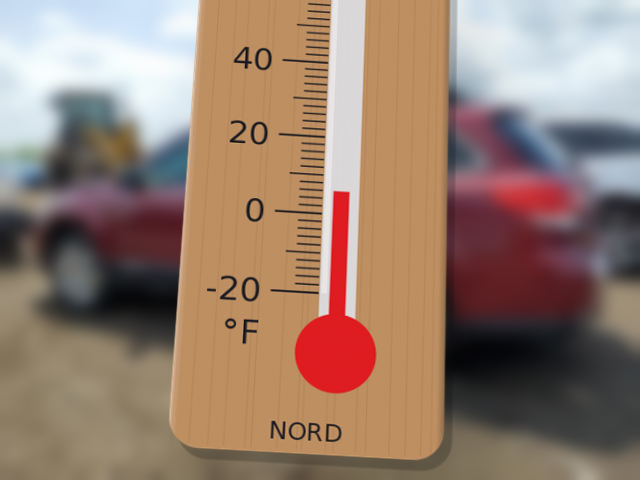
6 °F
